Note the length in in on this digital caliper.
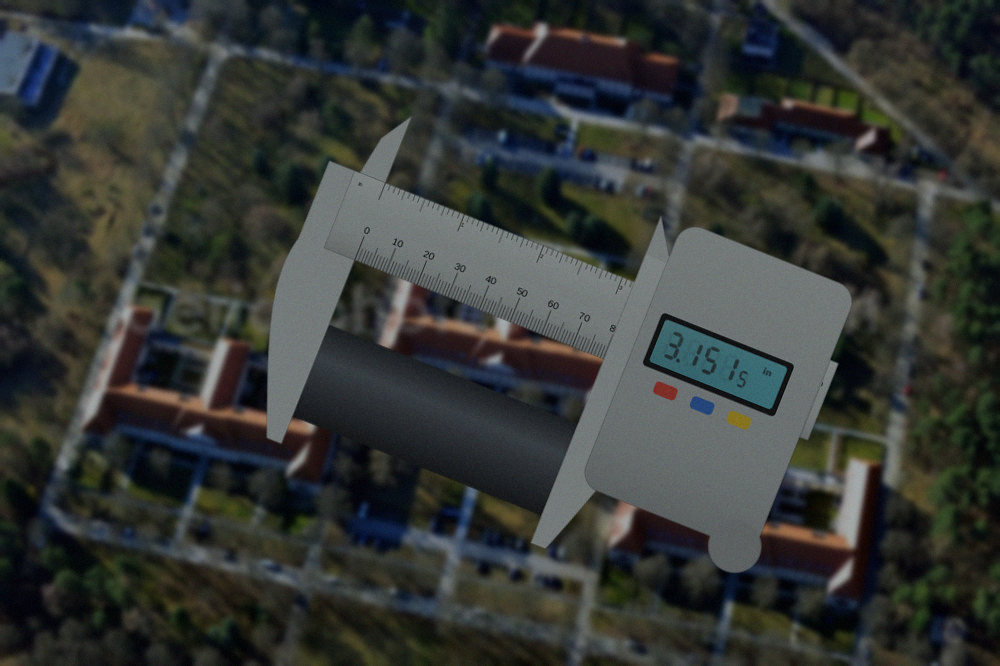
3.1515 in
